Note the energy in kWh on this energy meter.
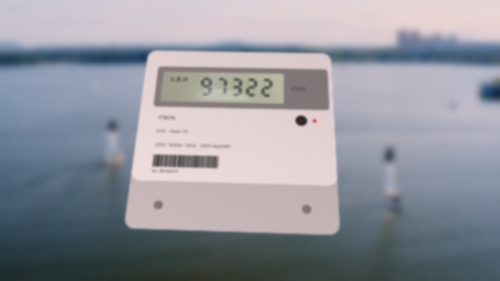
97322 kWh
